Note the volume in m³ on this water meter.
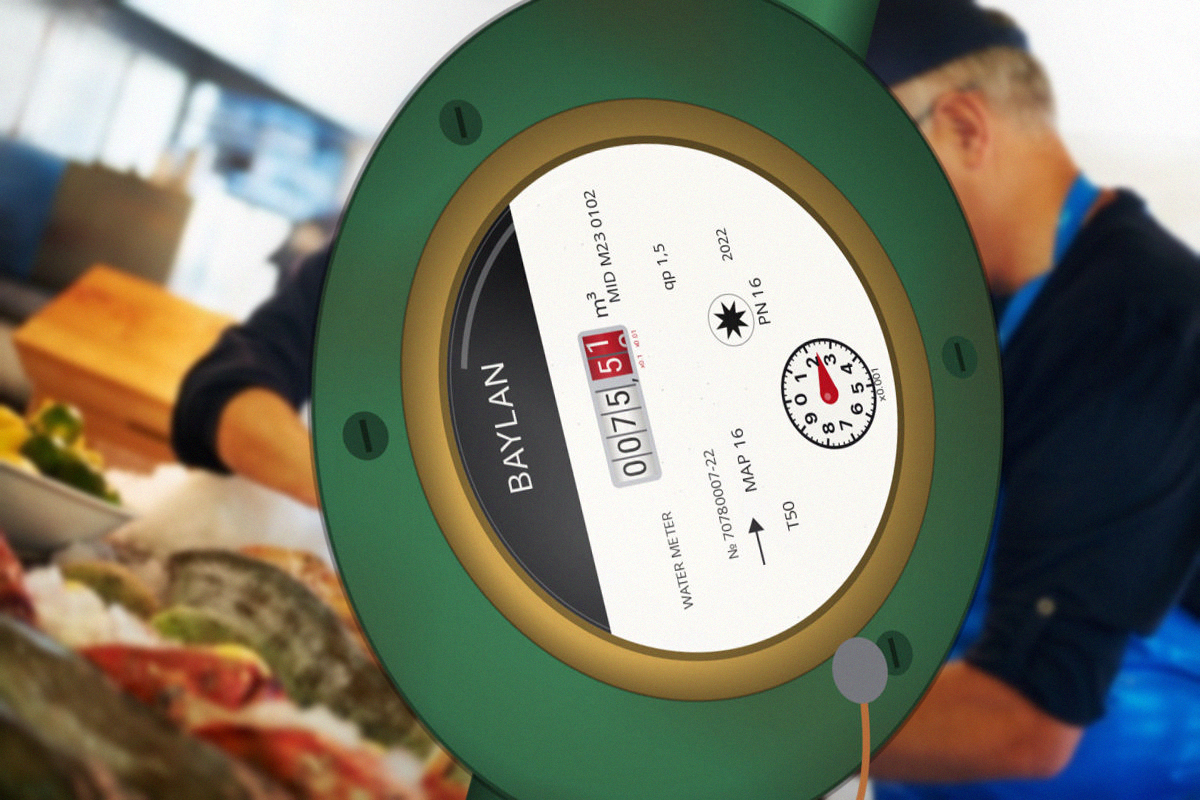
75.512 m³
